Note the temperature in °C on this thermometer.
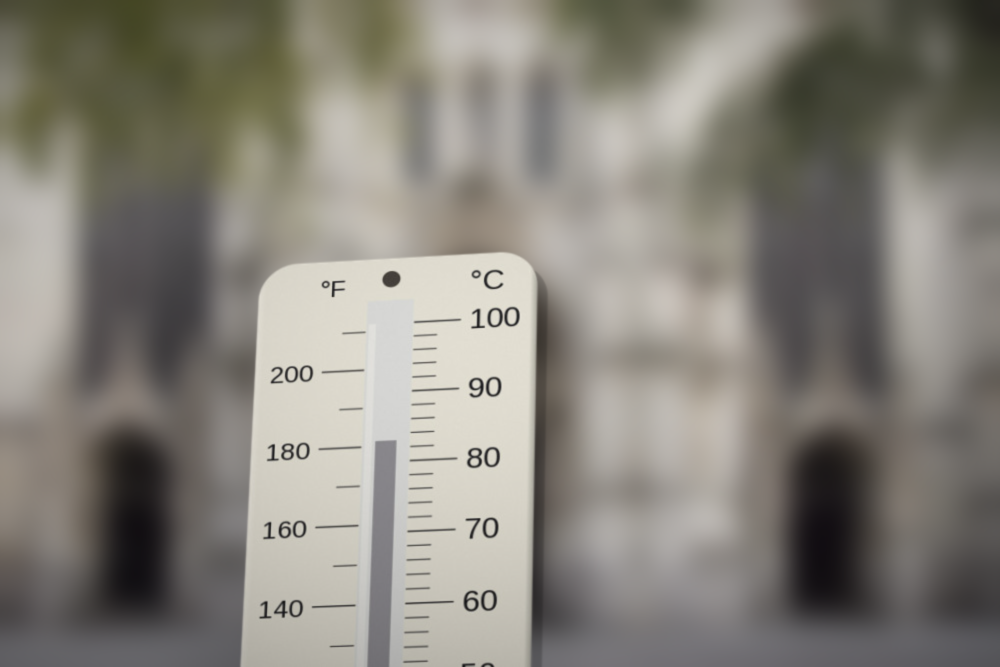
83 °C
